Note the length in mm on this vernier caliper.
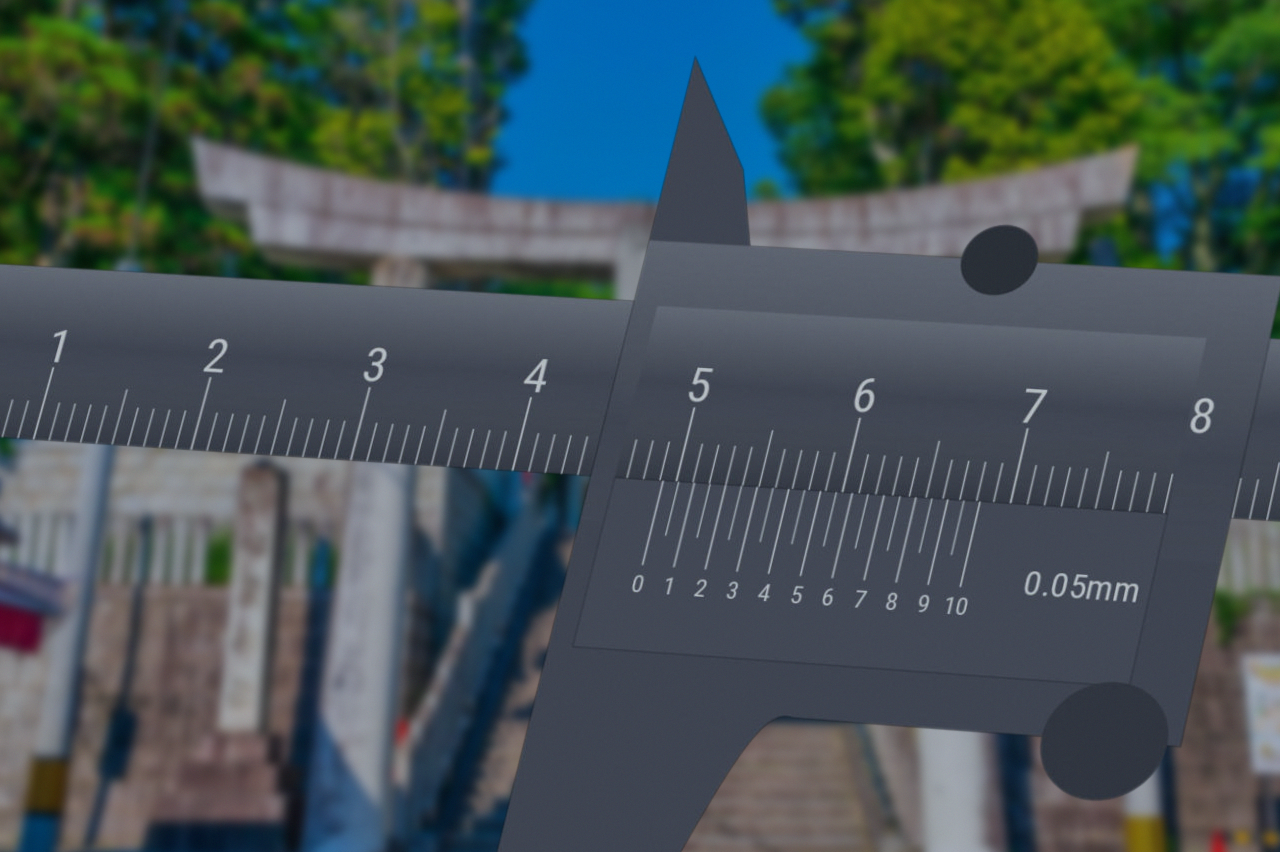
49.2 mm
